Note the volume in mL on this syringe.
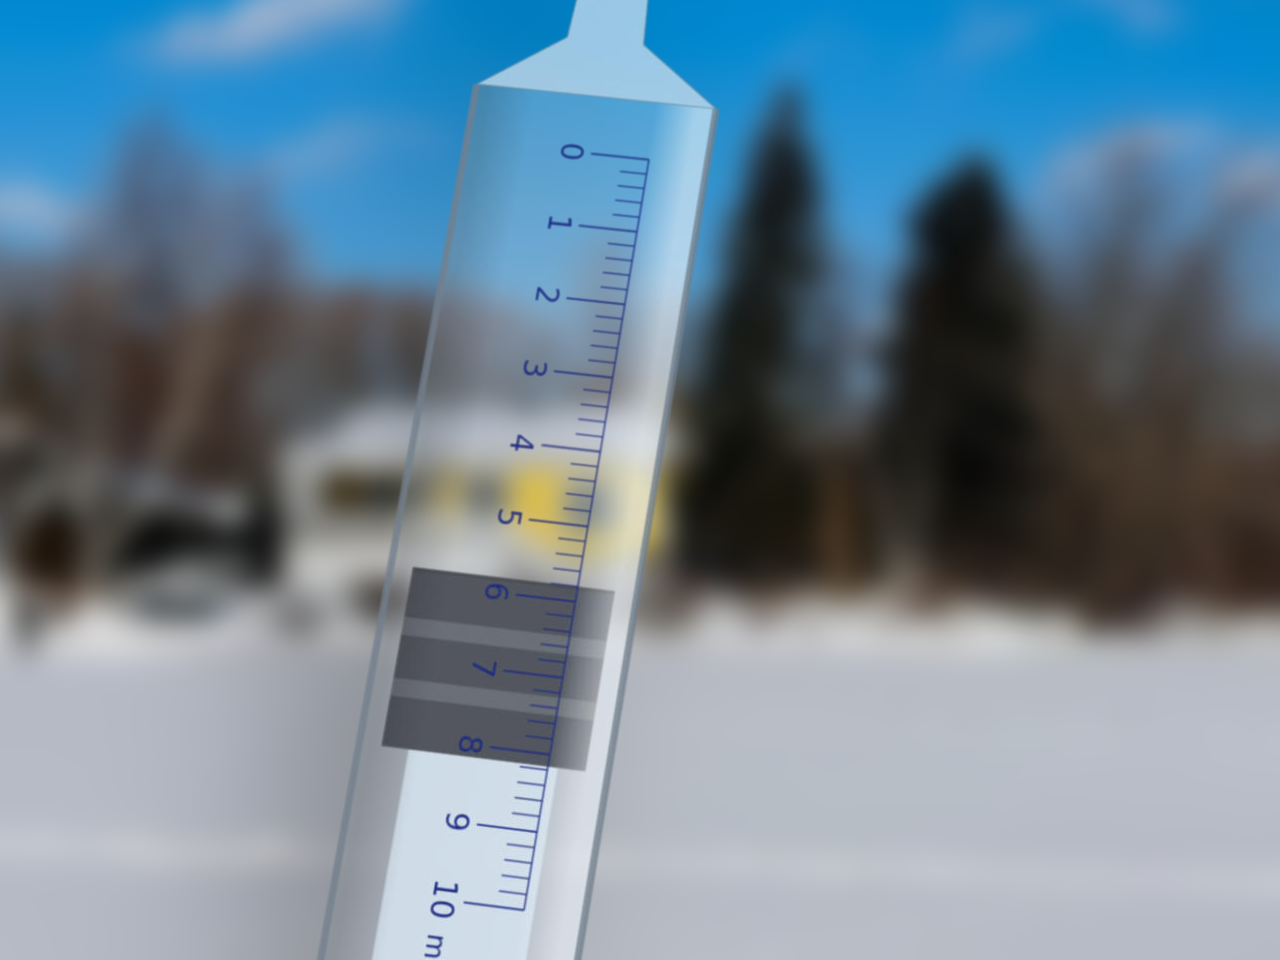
5.8 mL
